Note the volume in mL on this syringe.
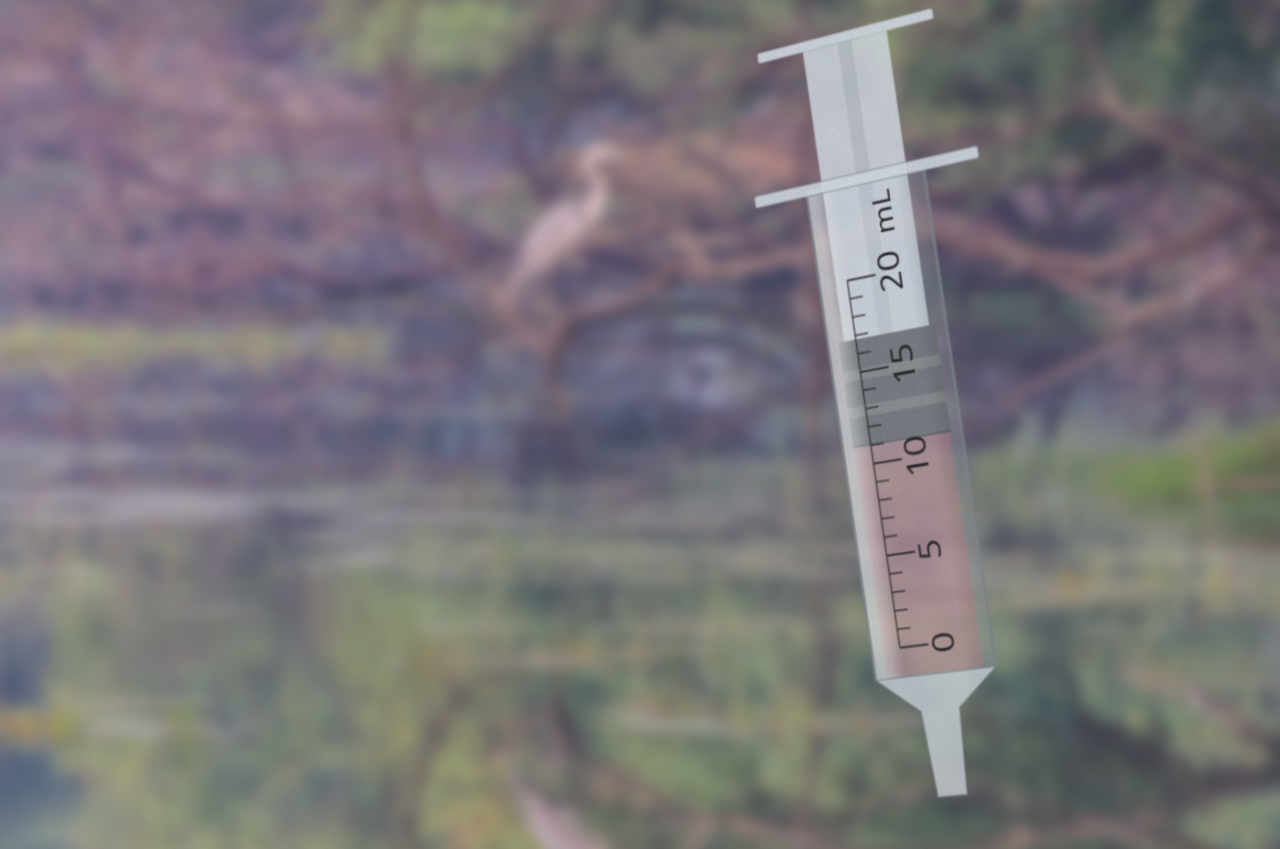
11 mL
